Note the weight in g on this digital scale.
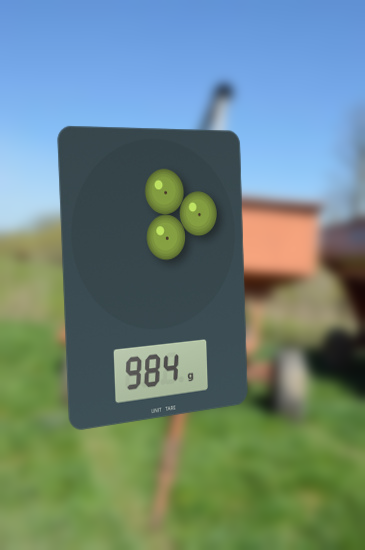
984 g
